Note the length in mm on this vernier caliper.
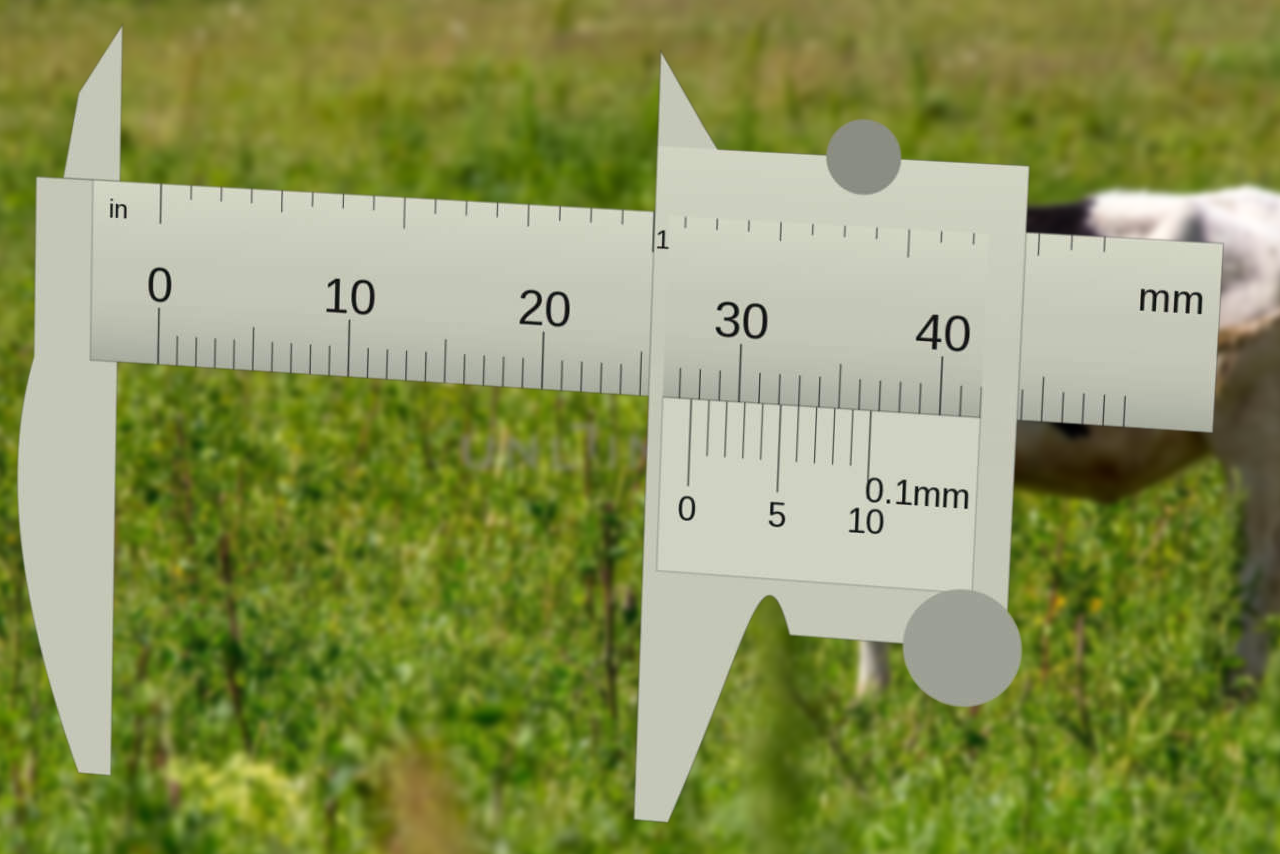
27.6 mm
